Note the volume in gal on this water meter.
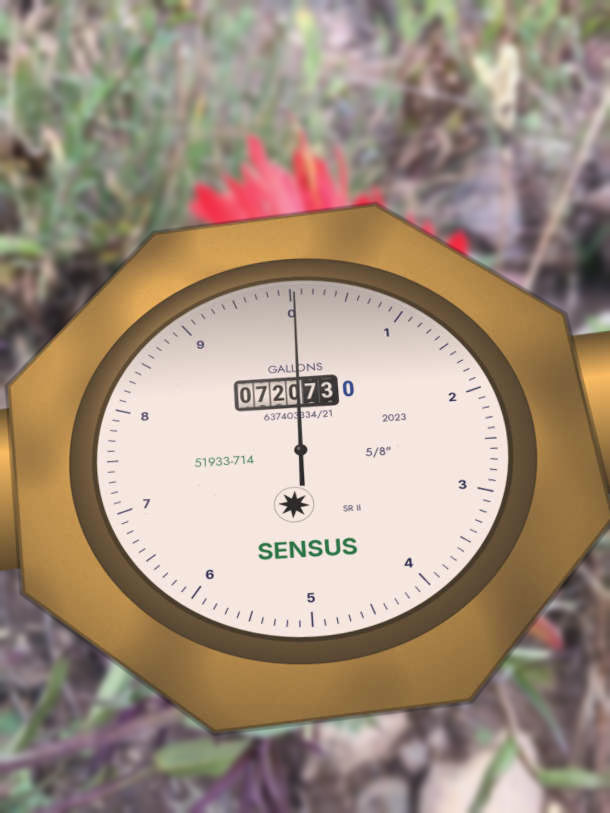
720730.0 gal
